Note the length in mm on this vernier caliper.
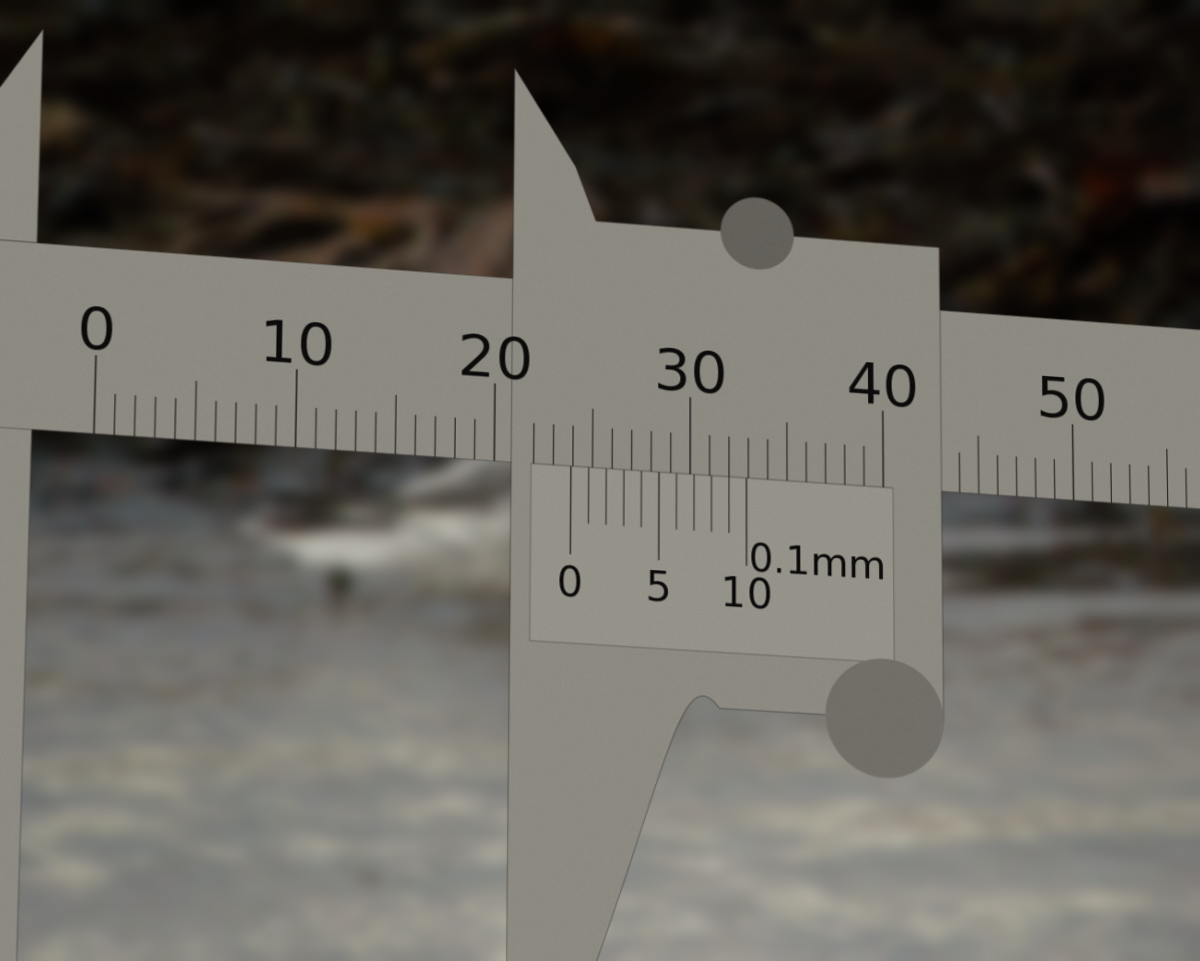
23.9 mm
